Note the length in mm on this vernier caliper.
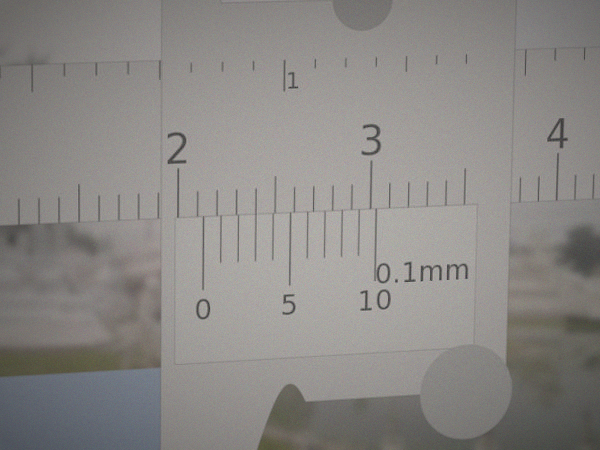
21.3 mm
